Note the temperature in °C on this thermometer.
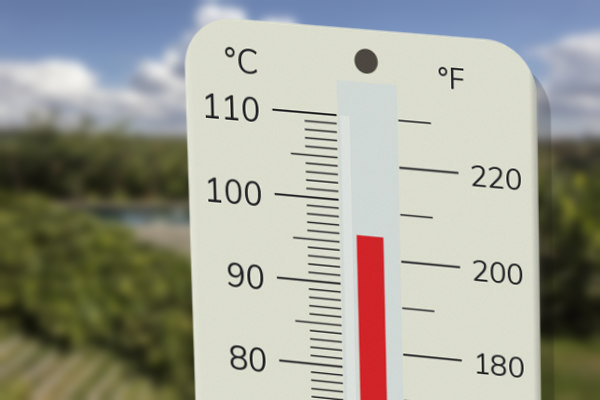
96 °C
